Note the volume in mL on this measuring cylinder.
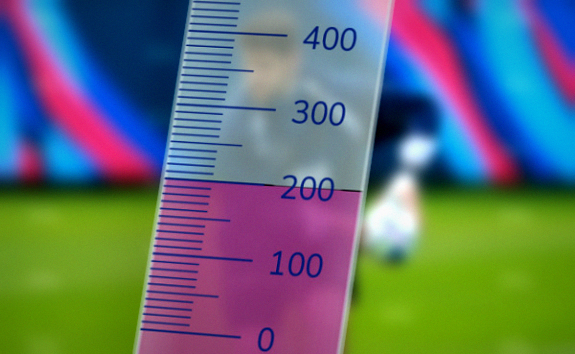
200 mL
